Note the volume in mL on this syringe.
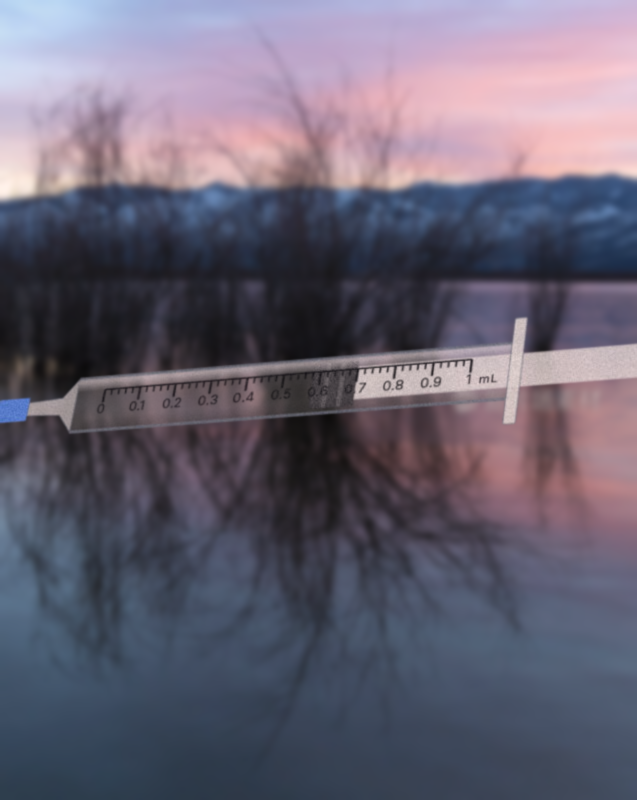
0.58 mL
